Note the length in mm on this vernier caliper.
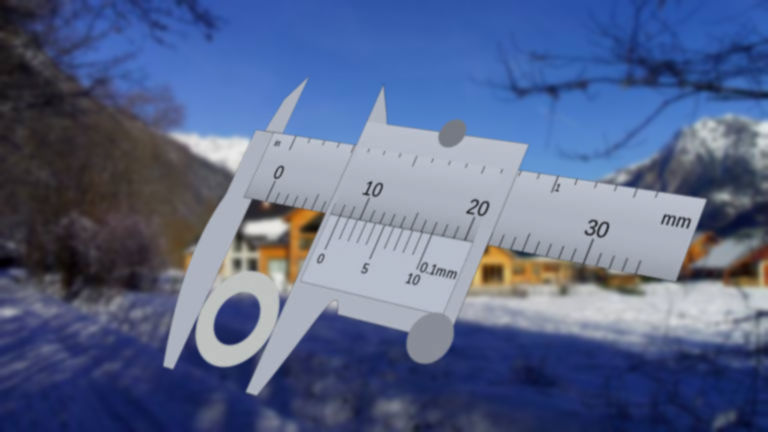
8.0 mm
